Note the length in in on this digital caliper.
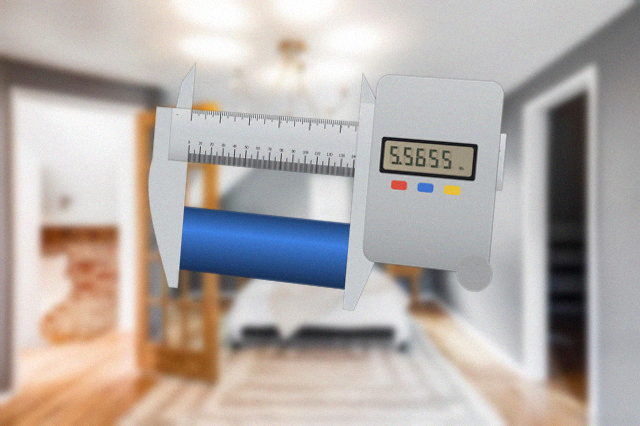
5.5655 in
